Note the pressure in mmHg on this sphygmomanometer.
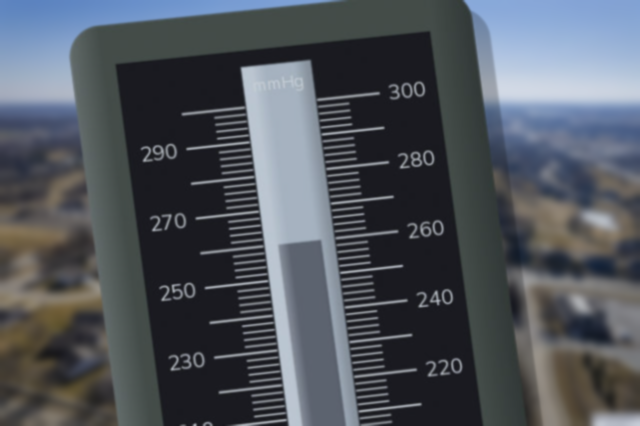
260 mmHg
